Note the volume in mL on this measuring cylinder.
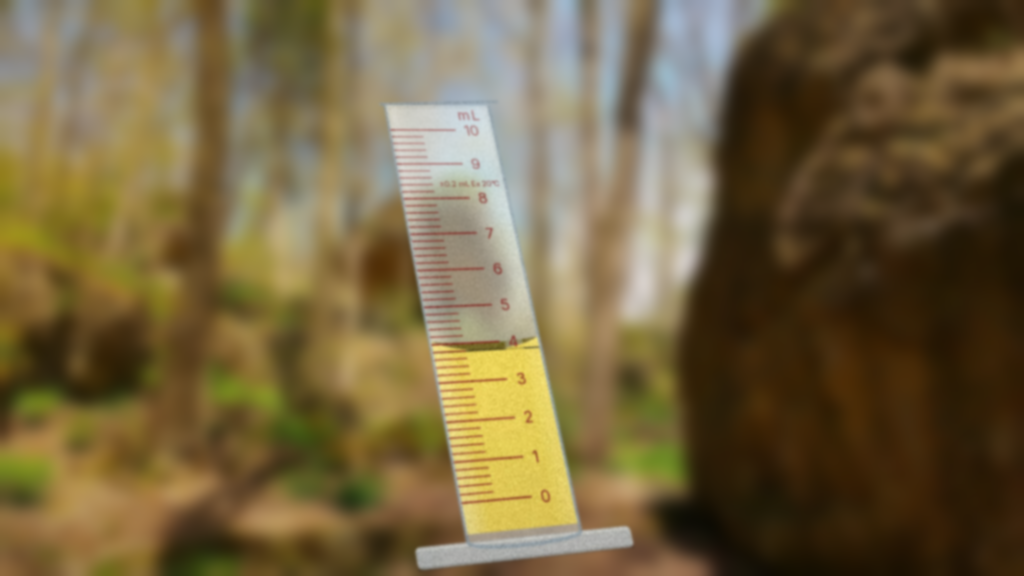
3.8 mL
